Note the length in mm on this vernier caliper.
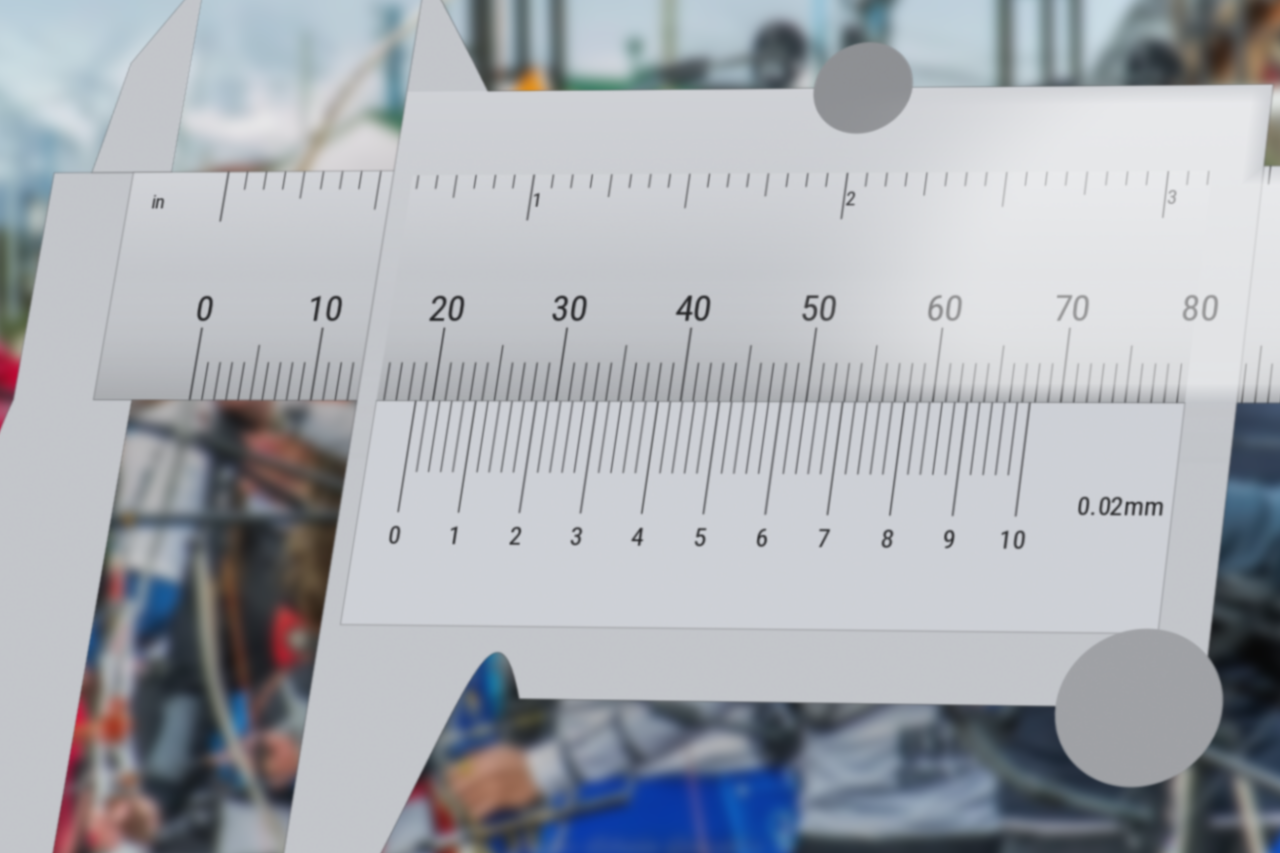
18.6 mm
